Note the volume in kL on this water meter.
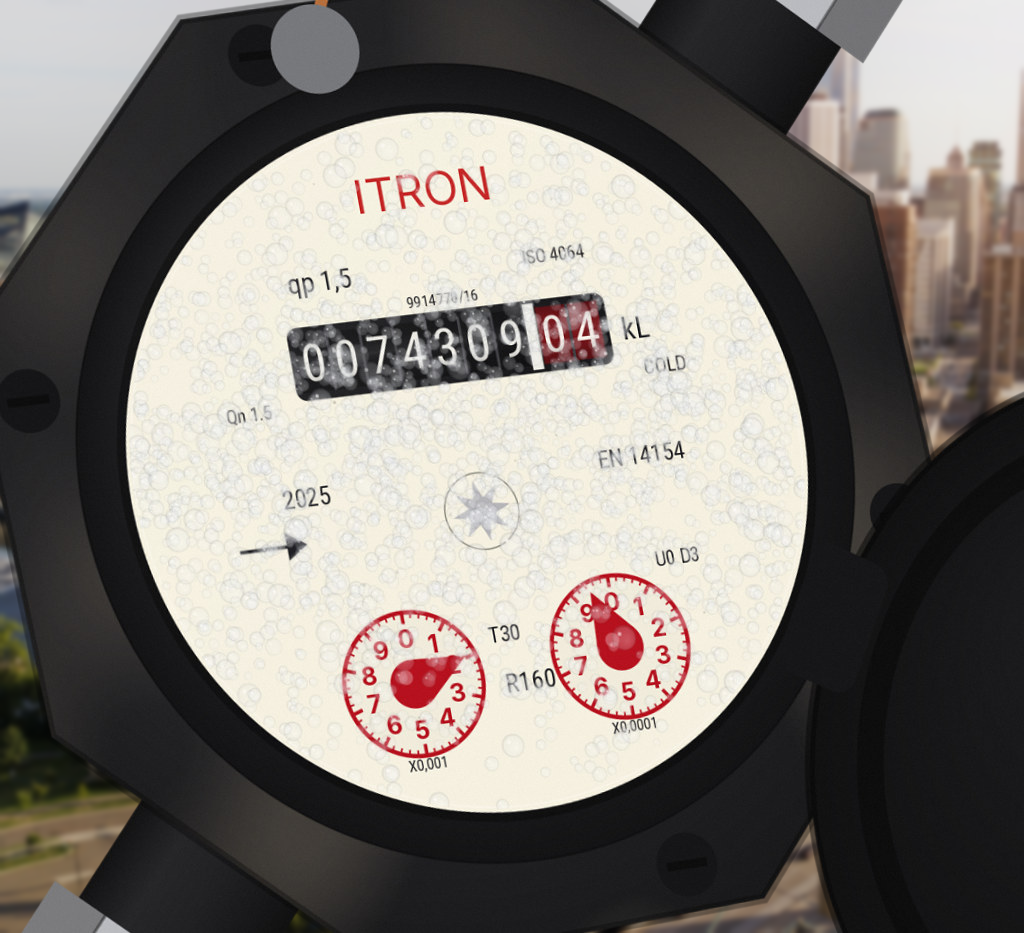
74309.0419 kL
